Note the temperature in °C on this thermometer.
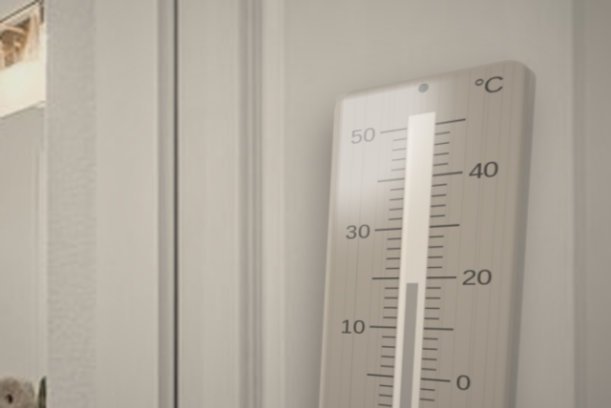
19 °C
